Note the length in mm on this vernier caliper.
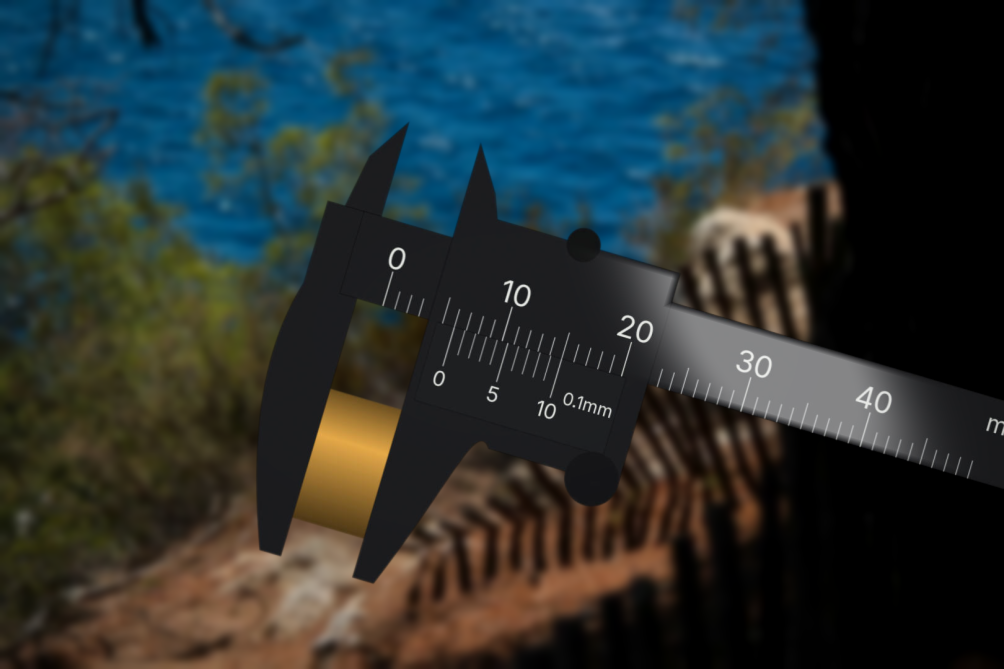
6.0 mm
